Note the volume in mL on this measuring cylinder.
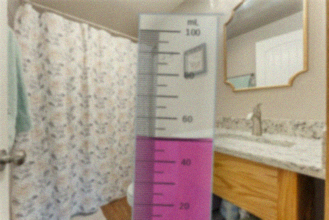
50 mL
